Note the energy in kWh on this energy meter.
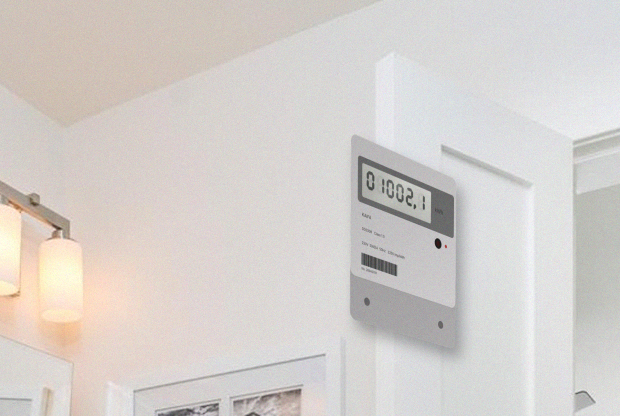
1002.1 kWh
